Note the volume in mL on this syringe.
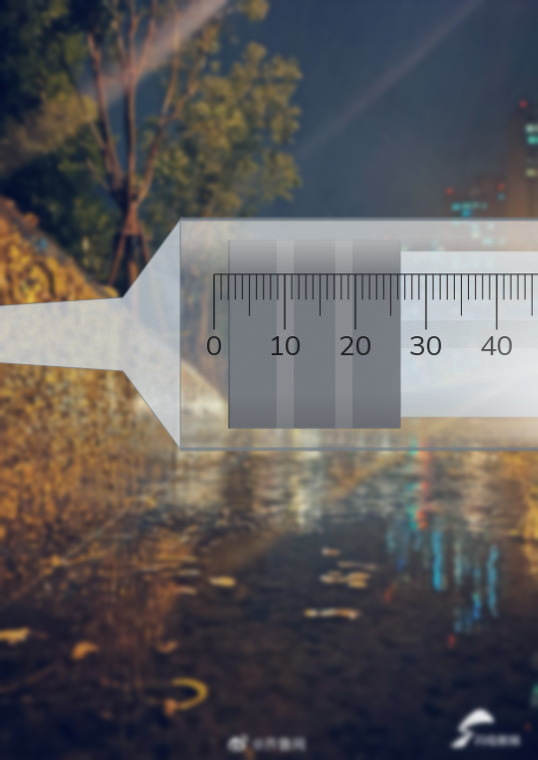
2 mL
